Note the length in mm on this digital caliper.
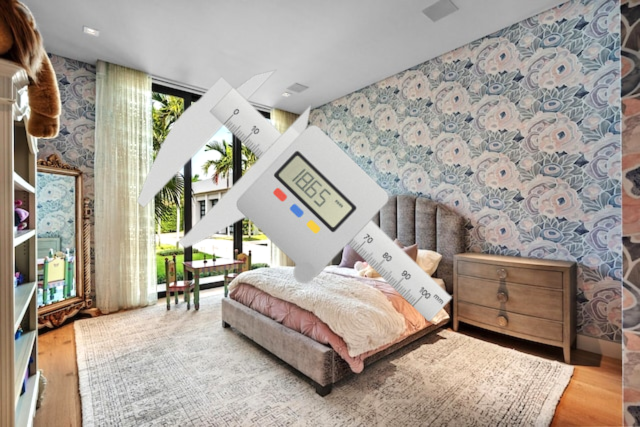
18.65 mm
